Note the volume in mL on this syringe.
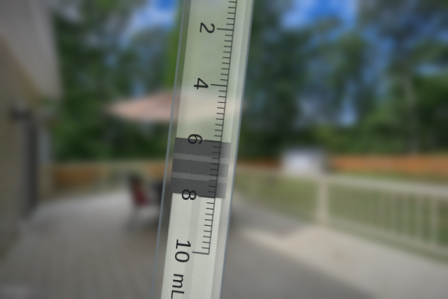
6 mL
